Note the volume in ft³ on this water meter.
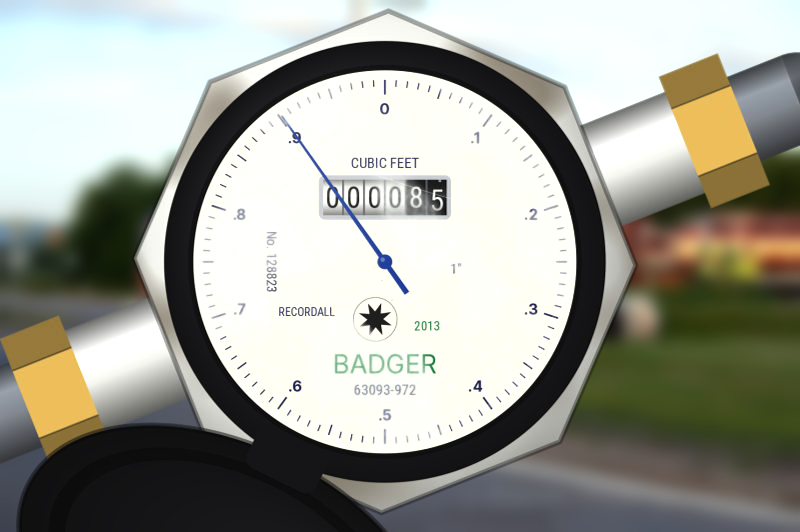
84.90 ft³
